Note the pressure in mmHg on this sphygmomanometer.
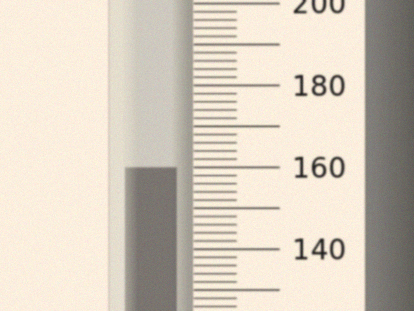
160 mmHg
